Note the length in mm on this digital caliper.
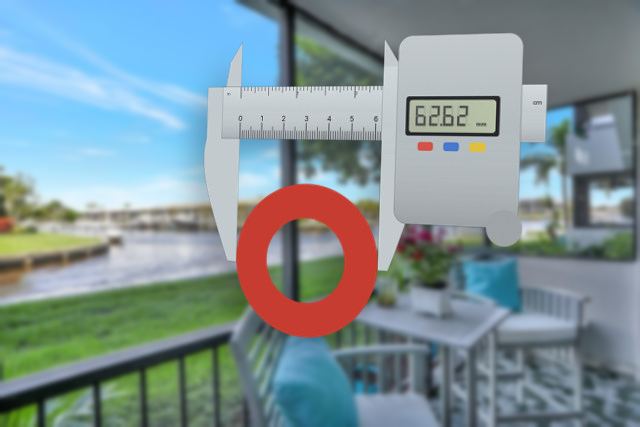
62.62 mm
